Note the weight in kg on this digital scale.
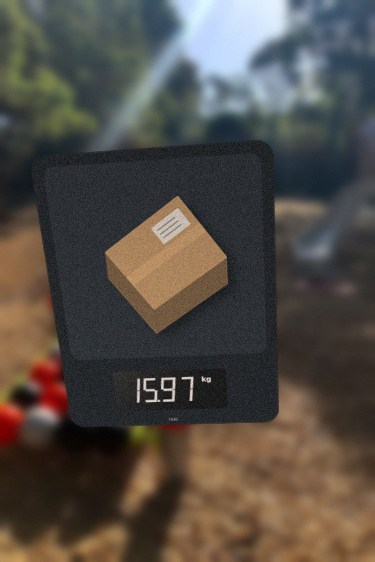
15.97 kg
